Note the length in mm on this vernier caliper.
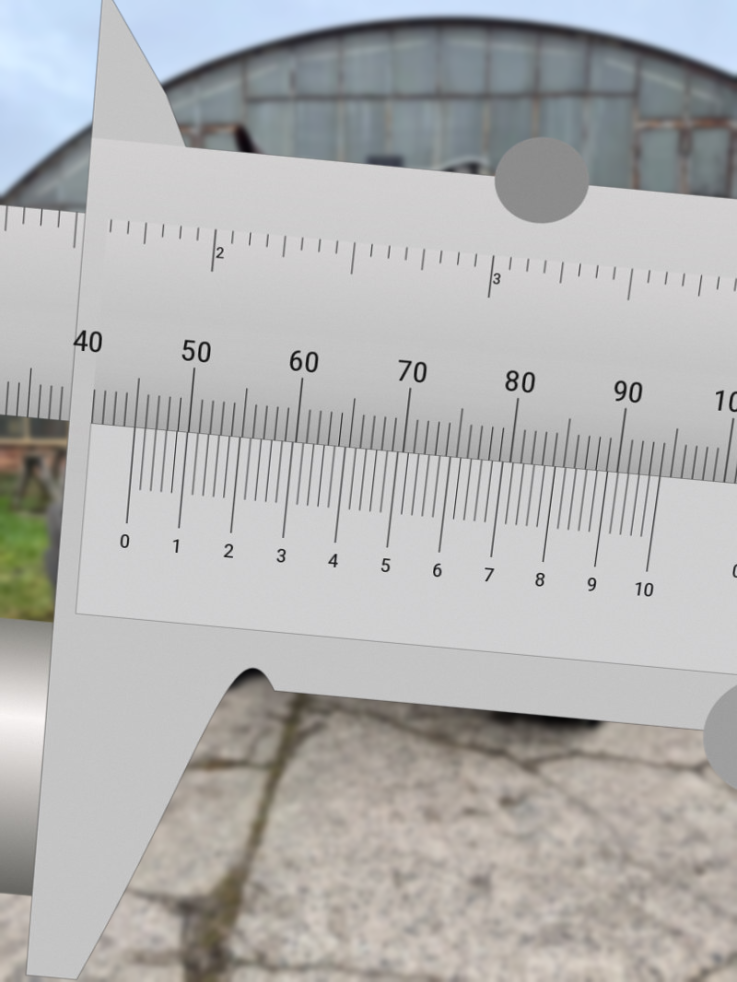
45.0 mm
